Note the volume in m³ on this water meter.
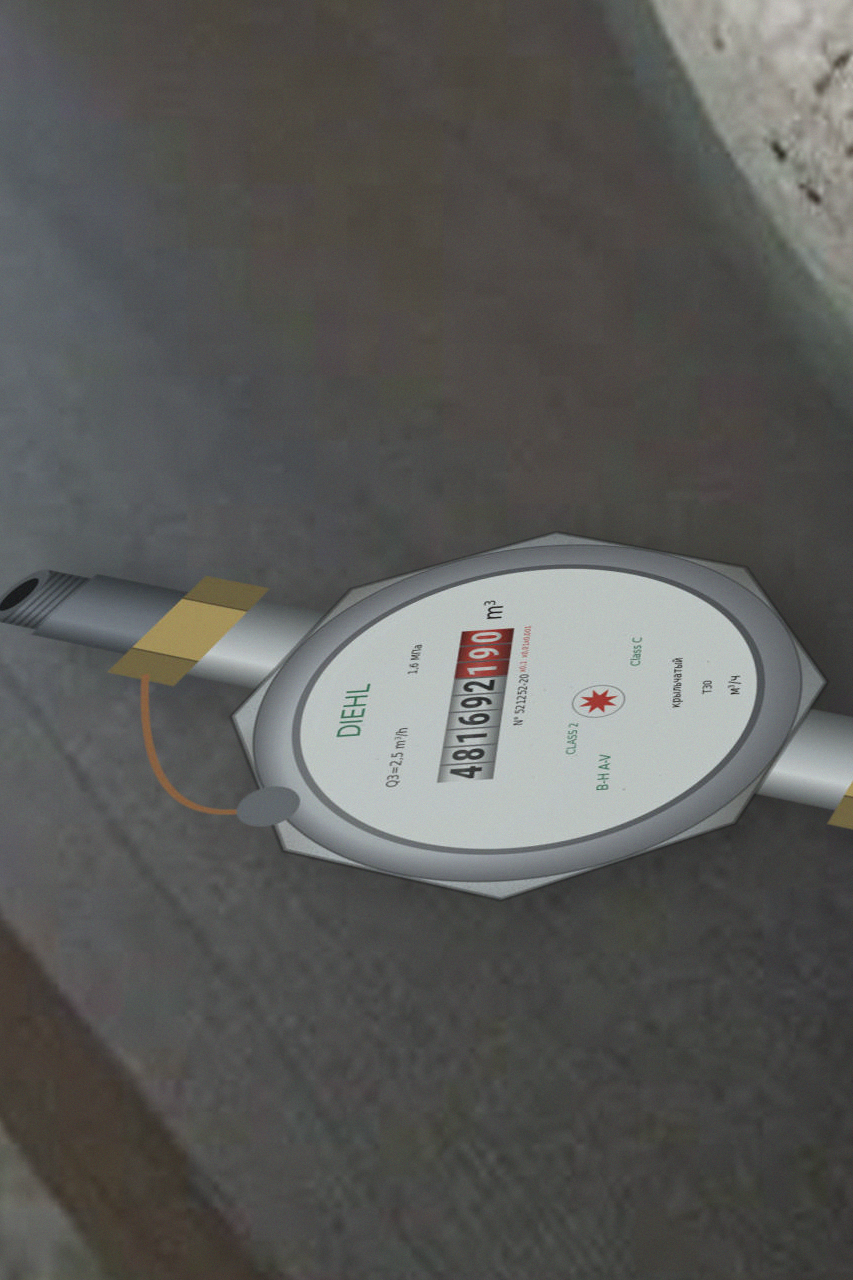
481692.190 m³
